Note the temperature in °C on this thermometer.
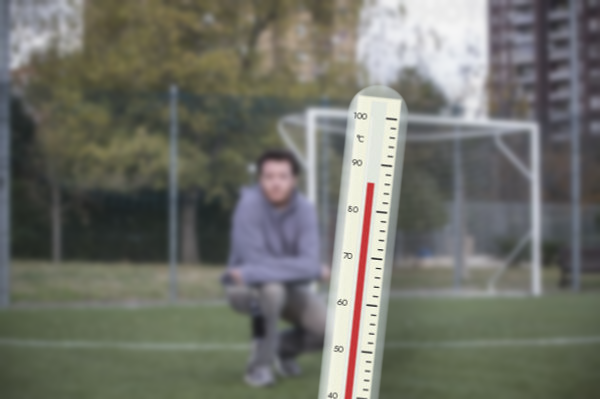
86 °C
